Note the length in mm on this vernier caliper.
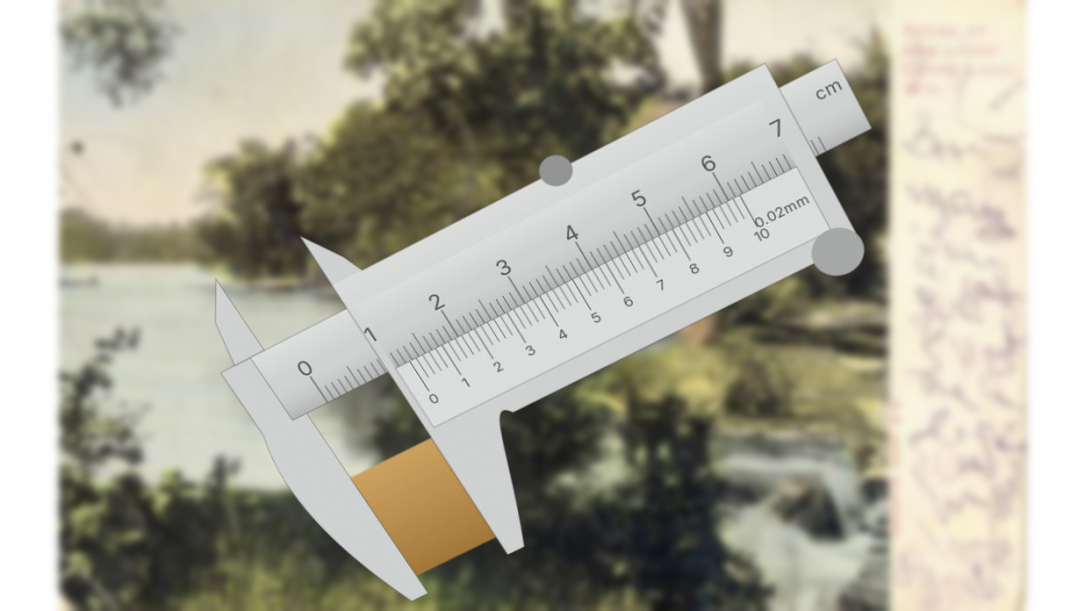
12.6 mm
